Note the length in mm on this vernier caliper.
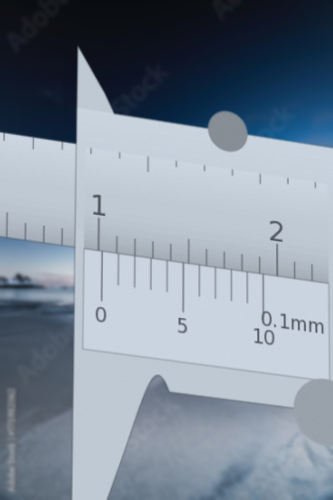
10.2 mm
